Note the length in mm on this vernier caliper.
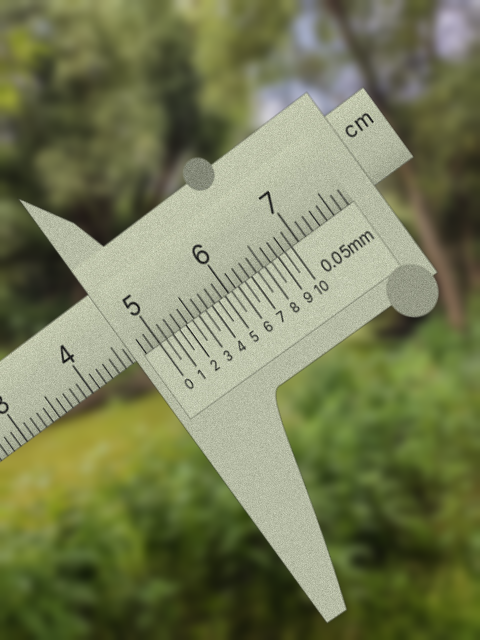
50.0 mm
